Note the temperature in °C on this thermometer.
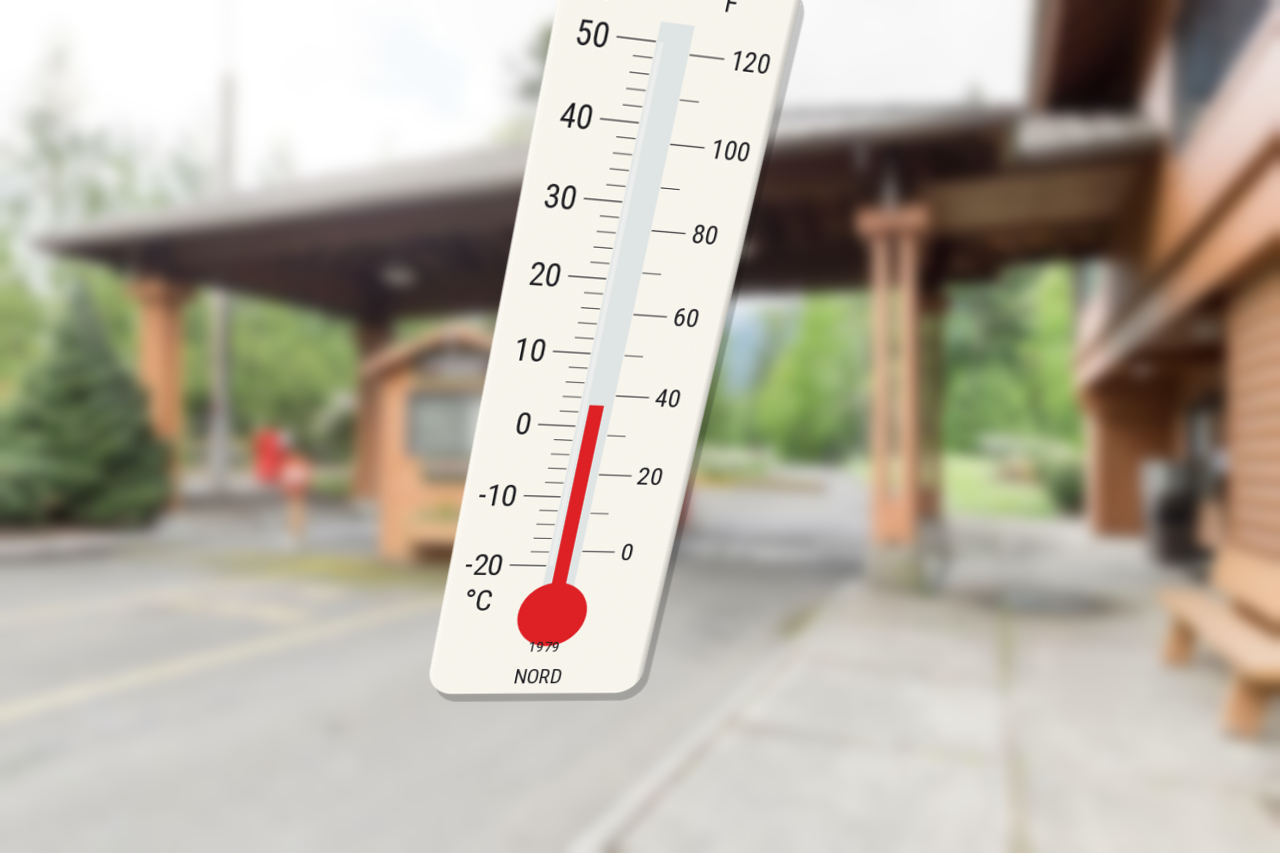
3 °C
